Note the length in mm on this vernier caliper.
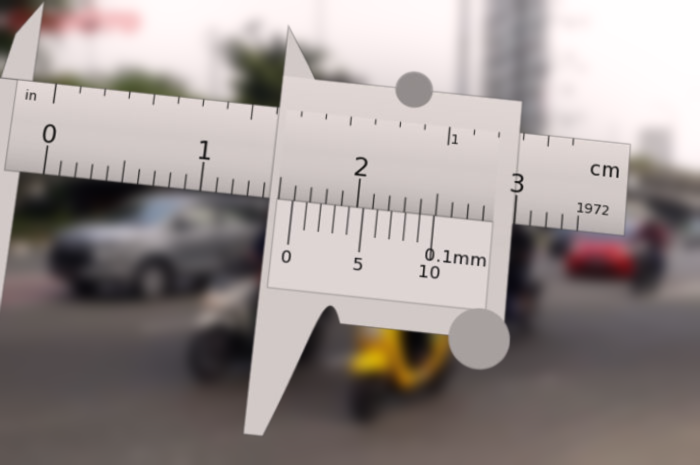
15.9 mm
